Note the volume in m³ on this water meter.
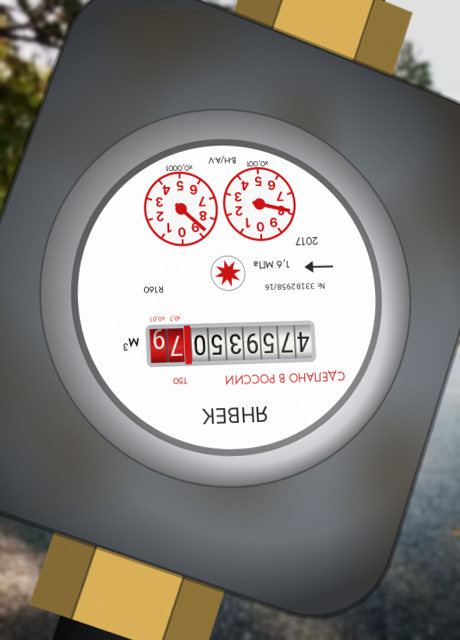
4759350.7878 m³
